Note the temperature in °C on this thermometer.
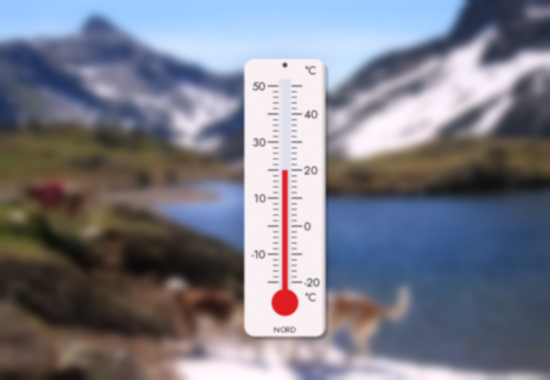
20 °C
